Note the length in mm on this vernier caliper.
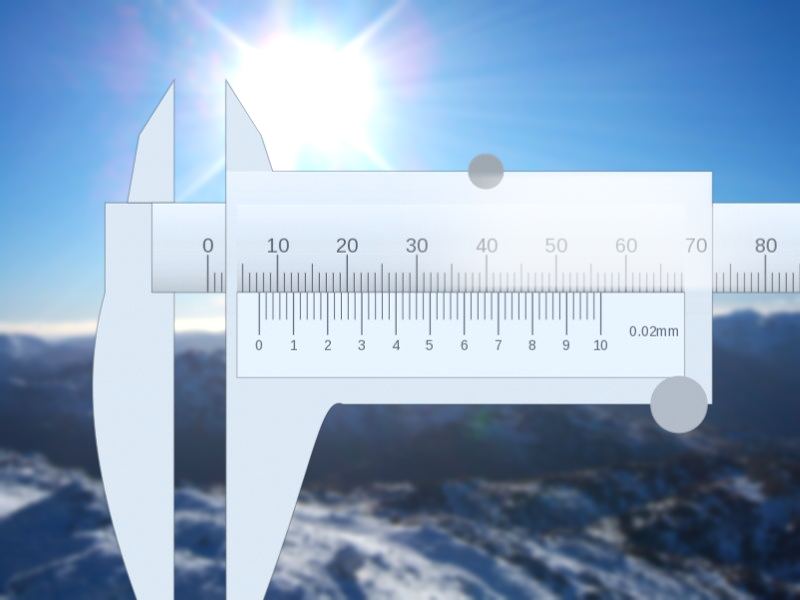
7.4 mm
